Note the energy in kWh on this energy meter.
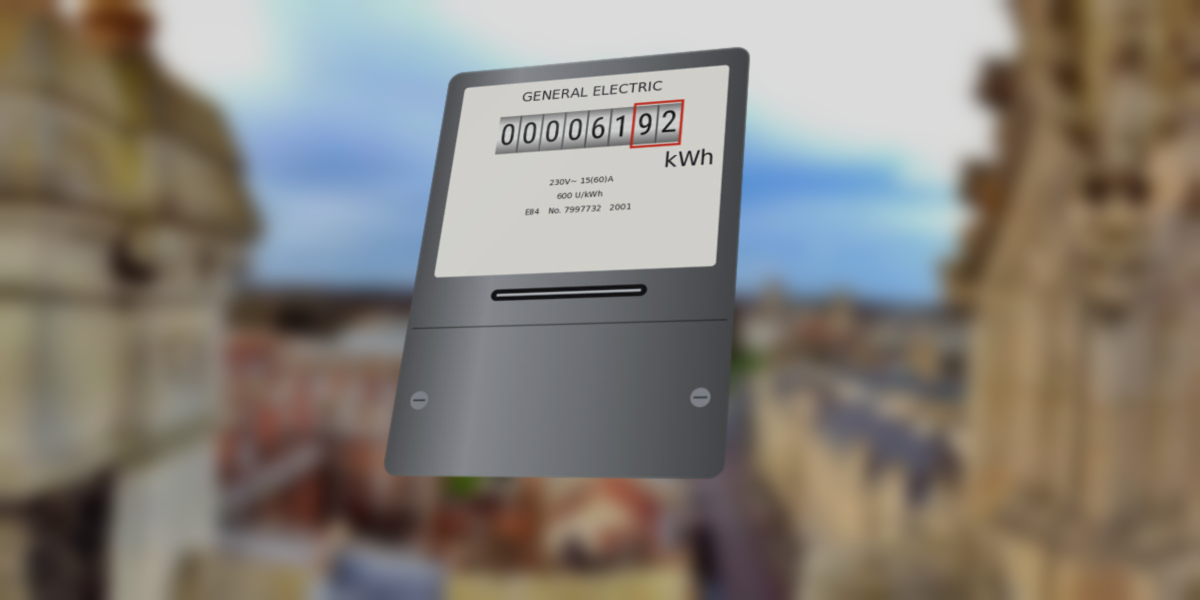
61.92 kWh
